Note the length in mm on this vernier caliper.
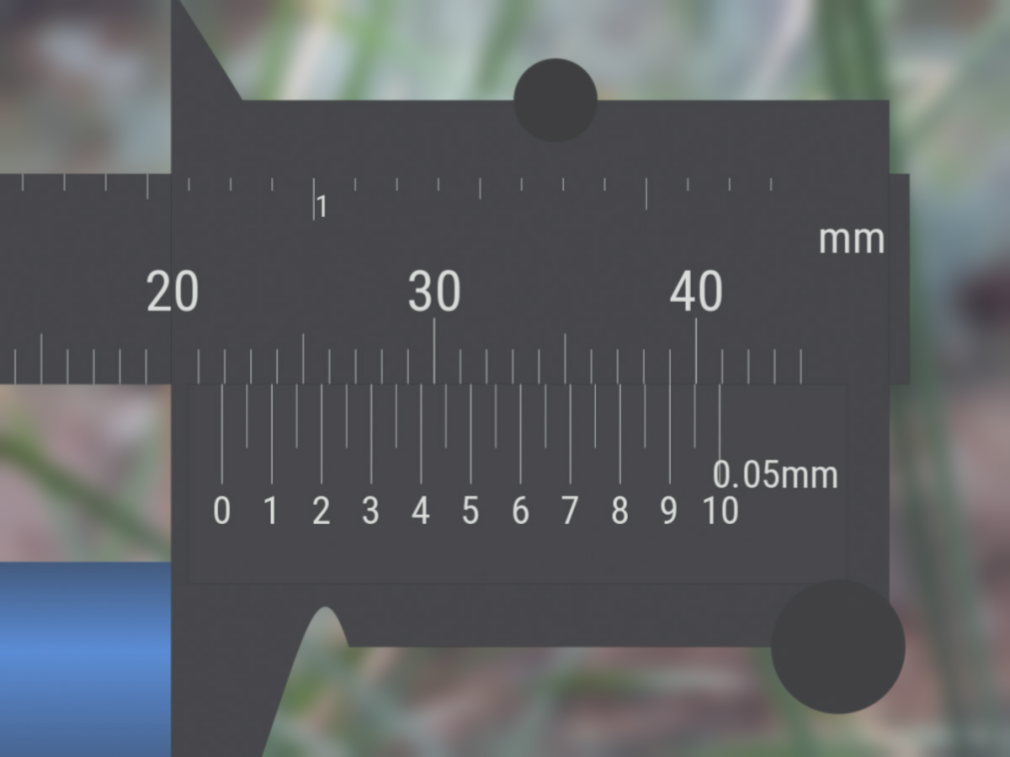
21.90 mm
